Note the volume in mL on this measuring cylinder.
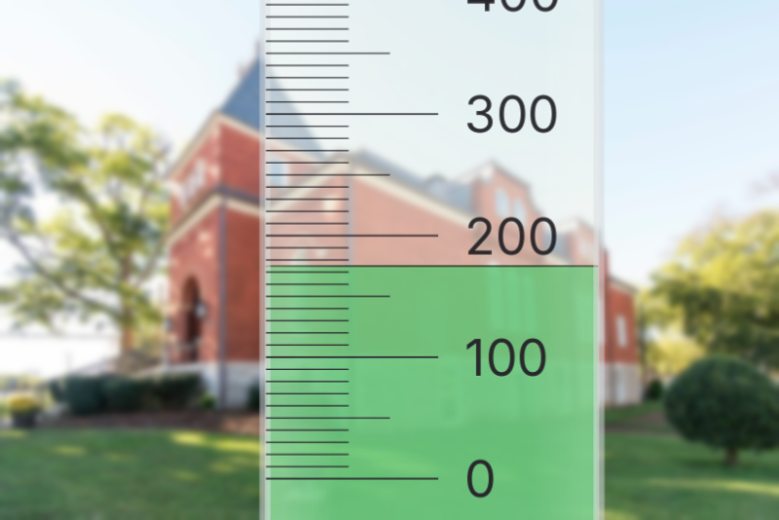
175 mL
